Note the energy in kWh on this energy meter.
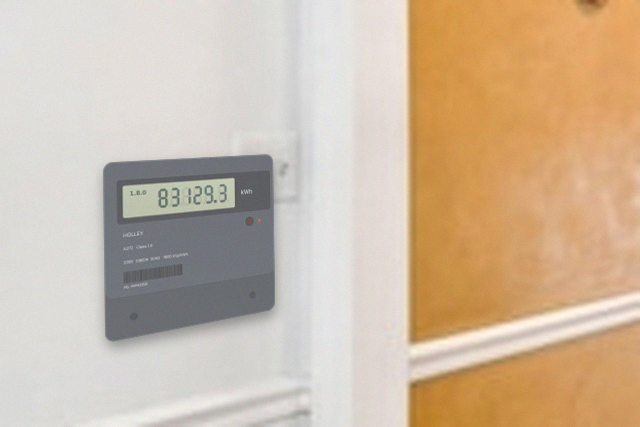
83129.3 kWh
